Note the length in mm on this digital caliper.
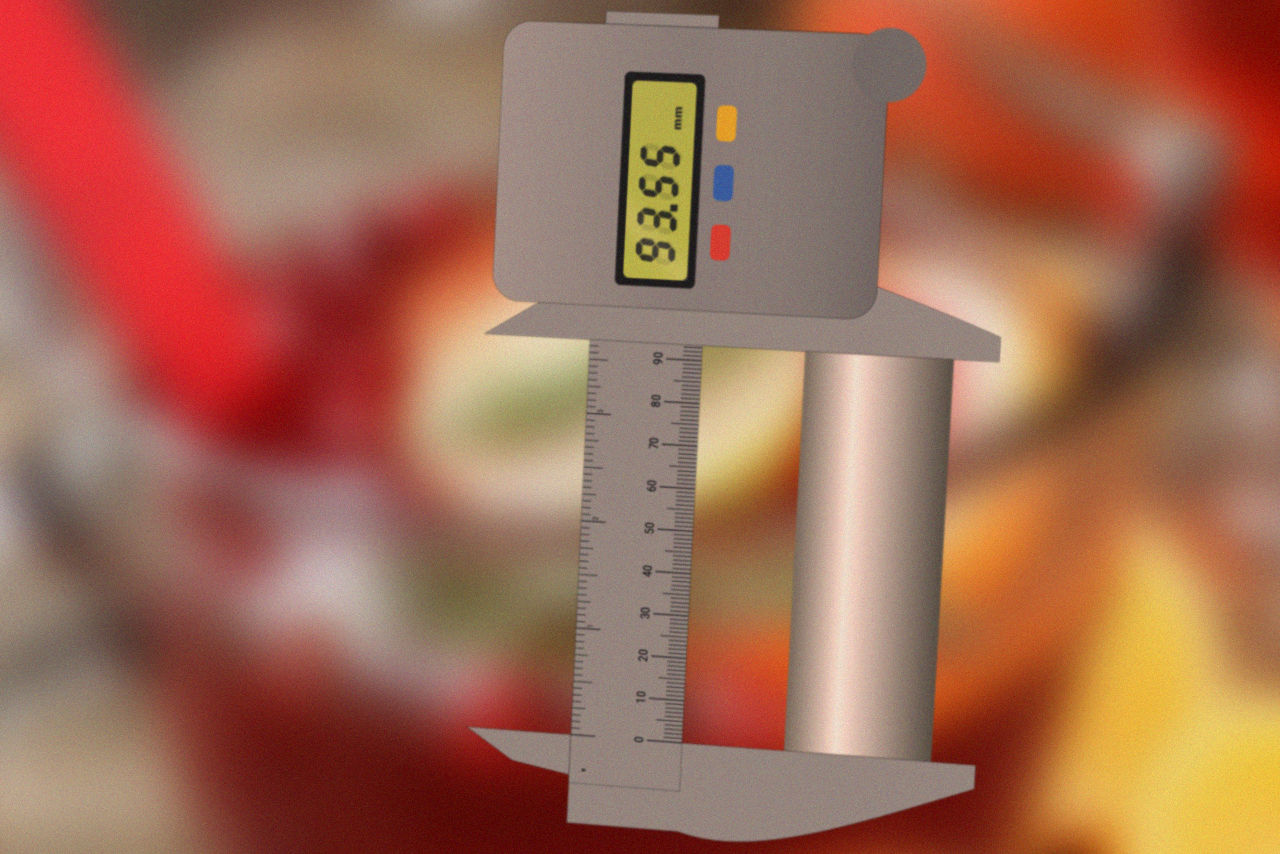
93.55 mm
